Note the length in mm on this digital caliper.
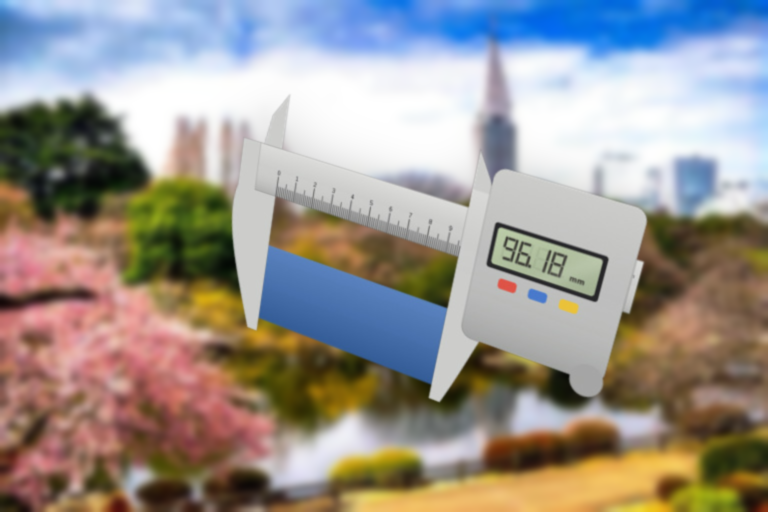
96.18 mm
